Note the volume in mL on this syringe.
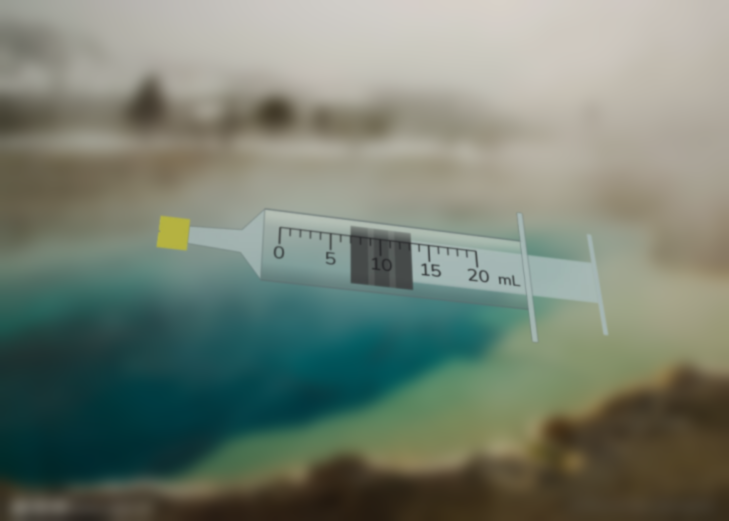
7 mL
